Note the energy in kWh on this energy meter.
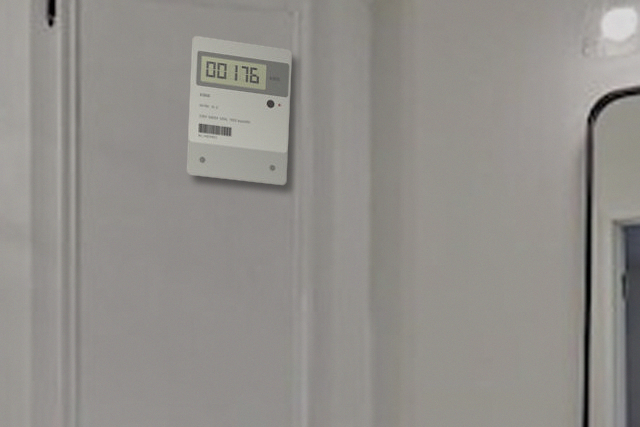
176 kWh
